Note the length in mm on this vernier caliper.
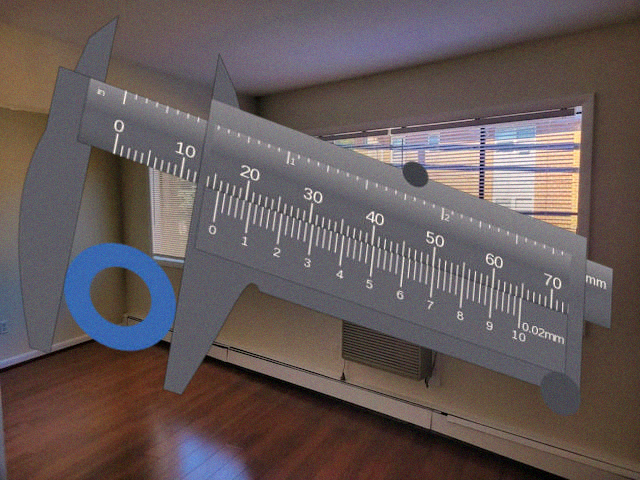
15.8 mm
